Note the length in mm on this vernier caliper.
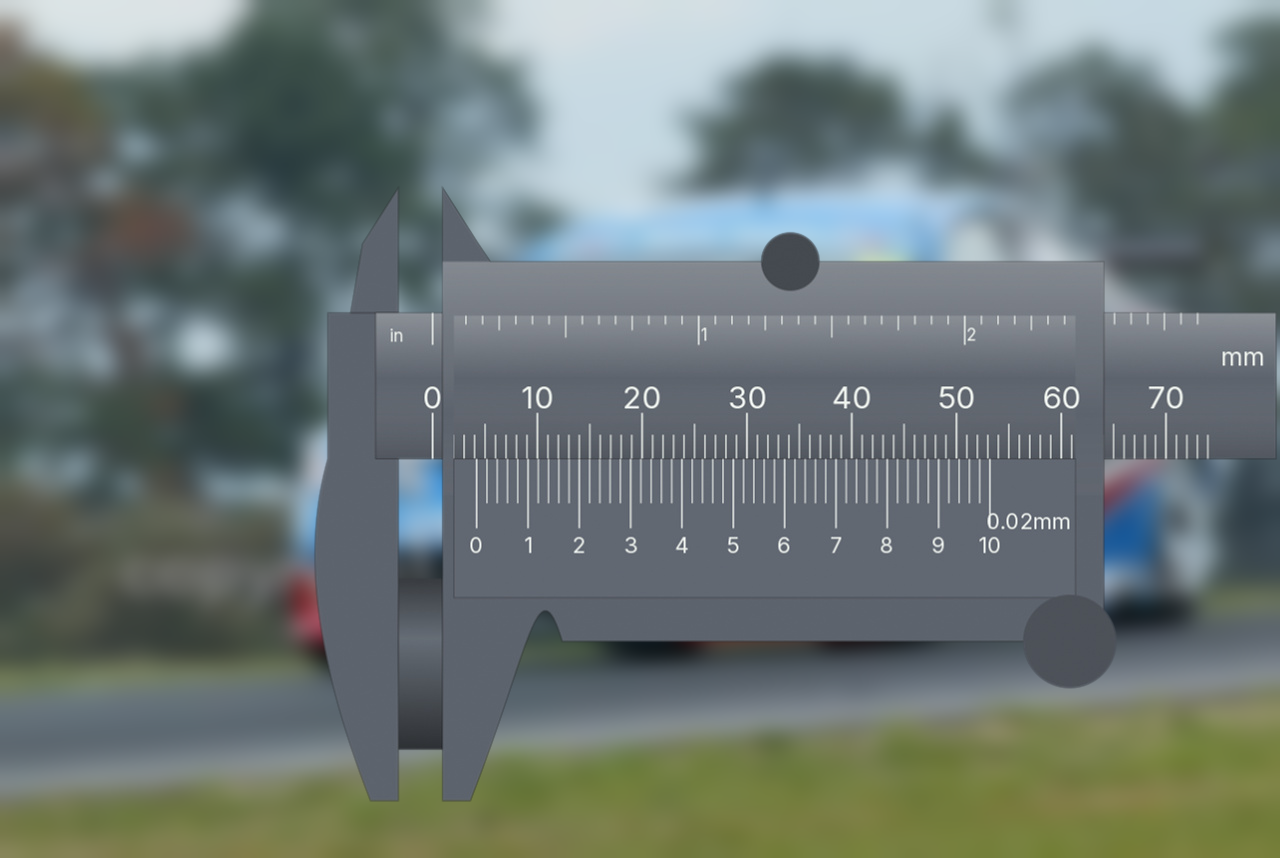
4.2 mm
